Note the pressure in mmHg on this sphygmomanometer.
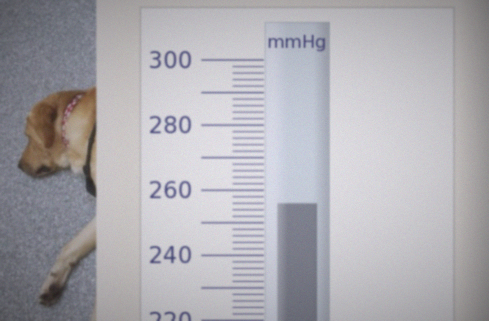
256 mmHg
